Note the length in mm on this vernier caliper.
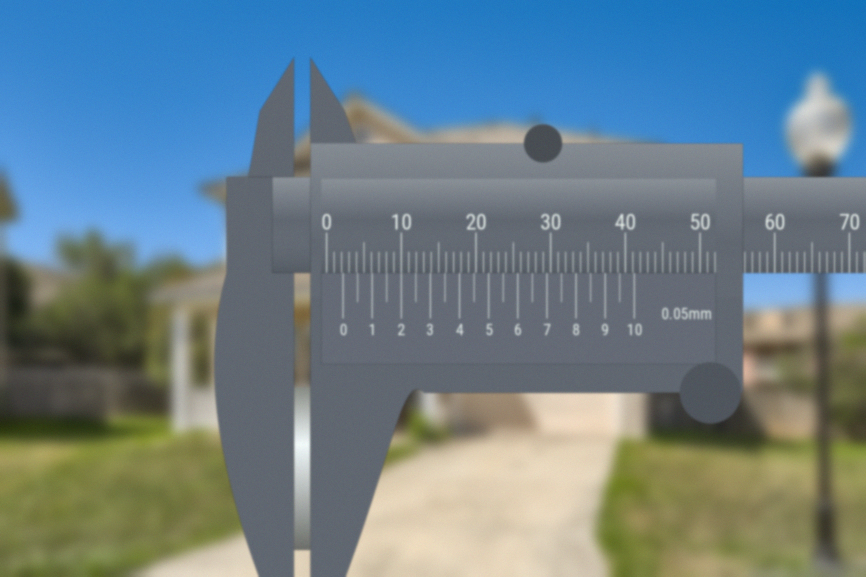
2.2 mm
